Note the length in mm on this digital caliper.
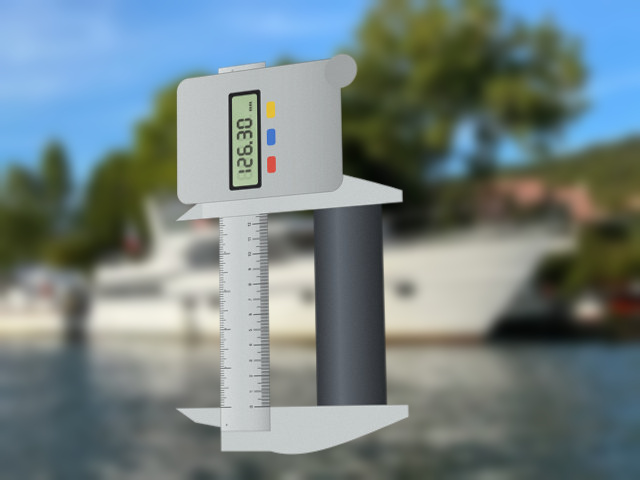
126.30 mm
